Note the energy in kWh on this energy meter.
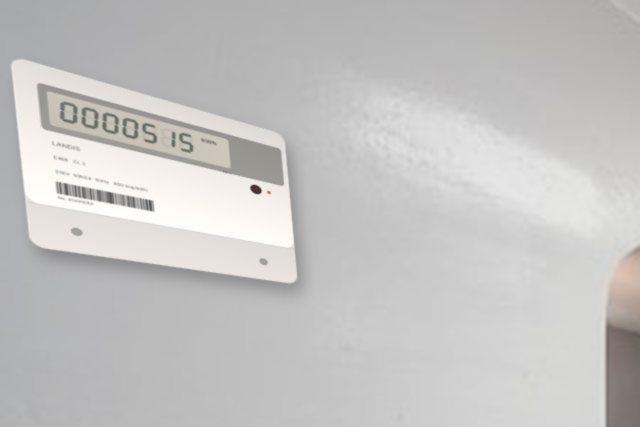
515 kWh
